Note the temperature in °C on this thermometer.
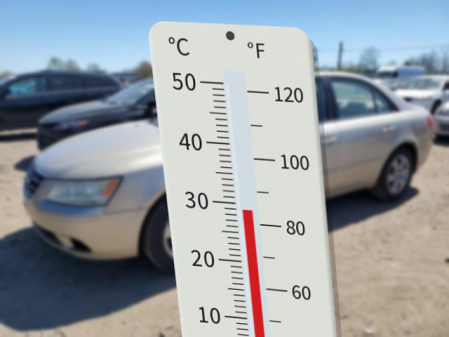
29 °C
